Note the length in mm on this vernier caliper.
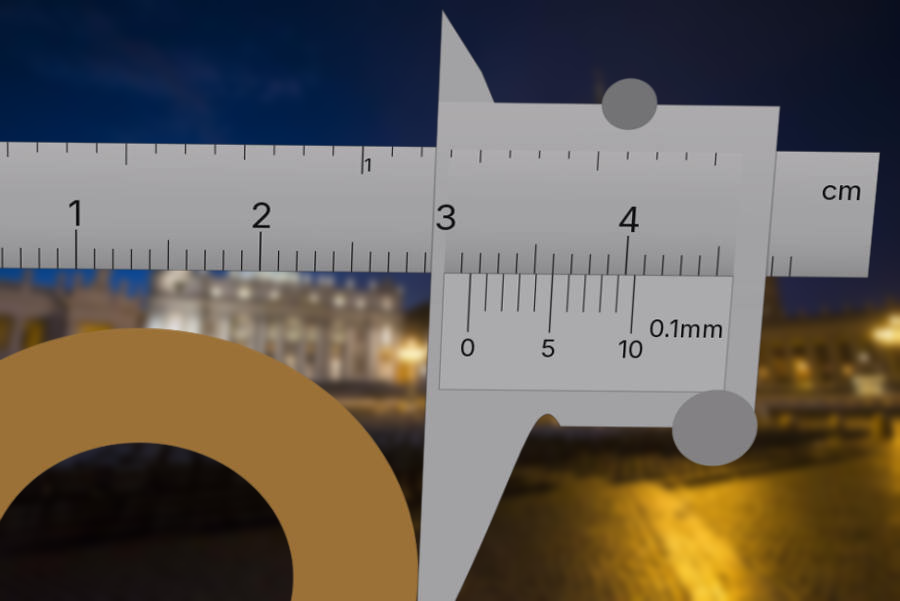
31.5 mm
